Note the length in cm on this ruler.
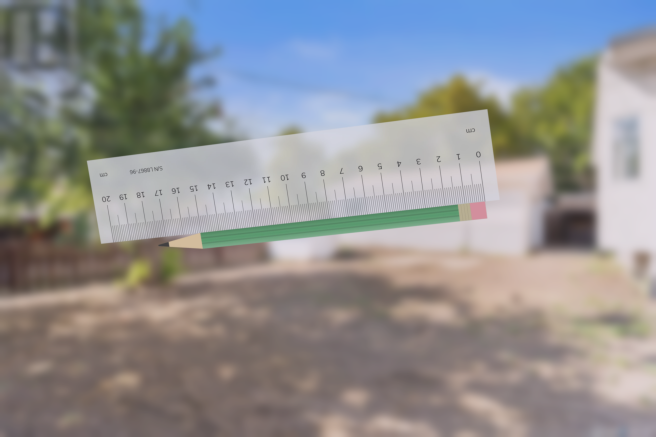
17.5 cm
